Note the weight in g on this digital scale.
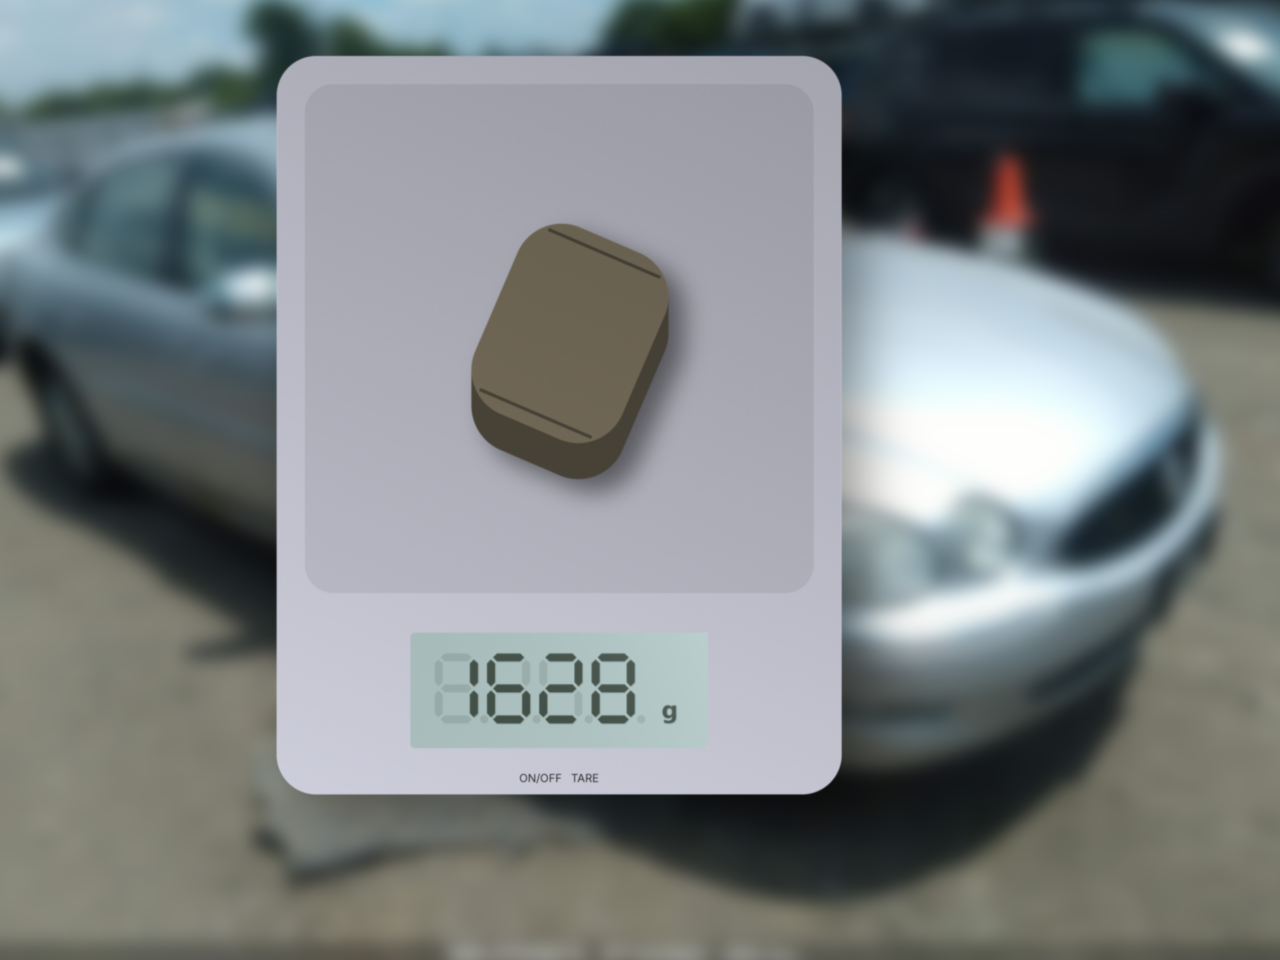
1628 g
